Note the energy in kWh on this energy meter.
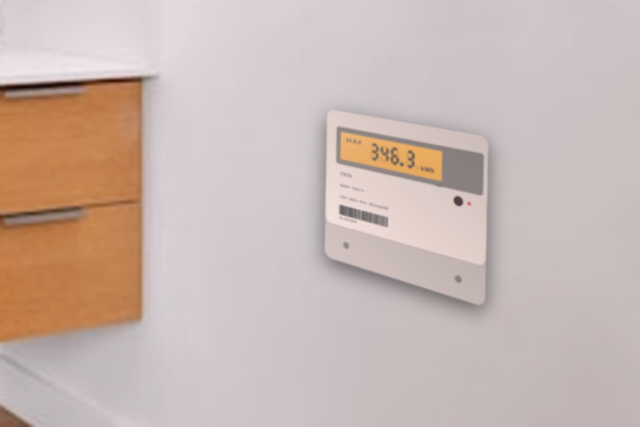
346.3 kWh
